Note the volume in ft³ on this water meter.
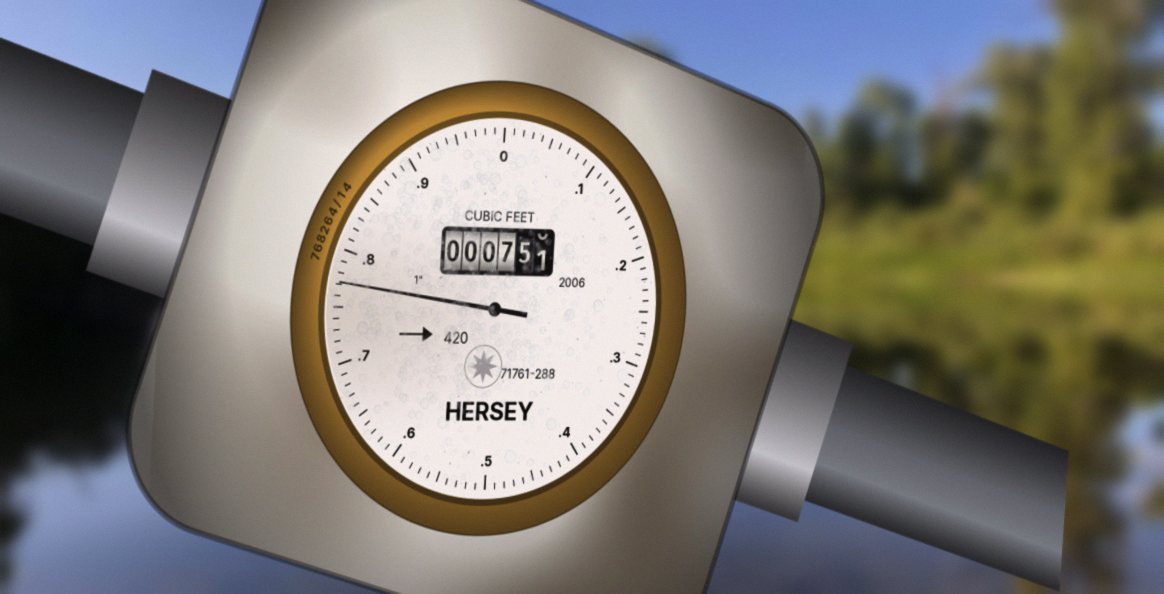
750.77 ft³
